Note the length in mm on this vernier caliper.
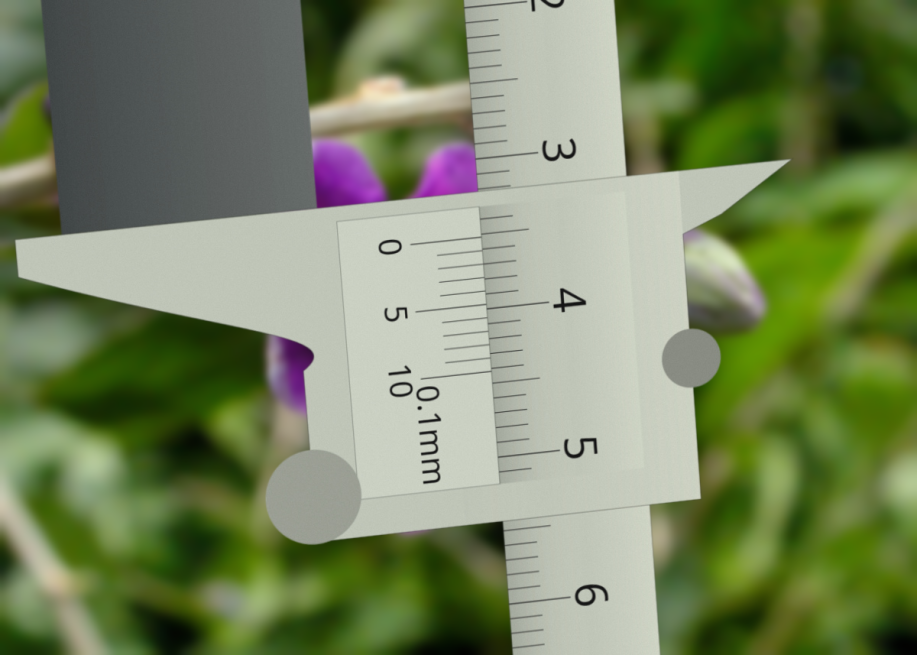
35.2 mm
